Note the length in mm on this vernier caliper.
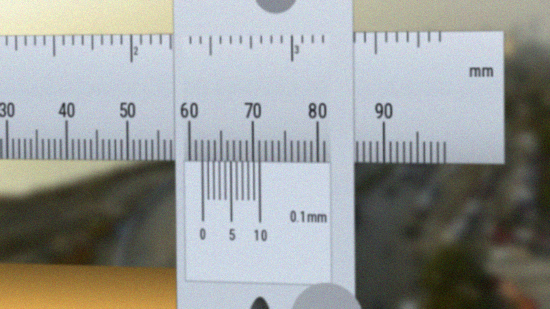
62.0 mm
